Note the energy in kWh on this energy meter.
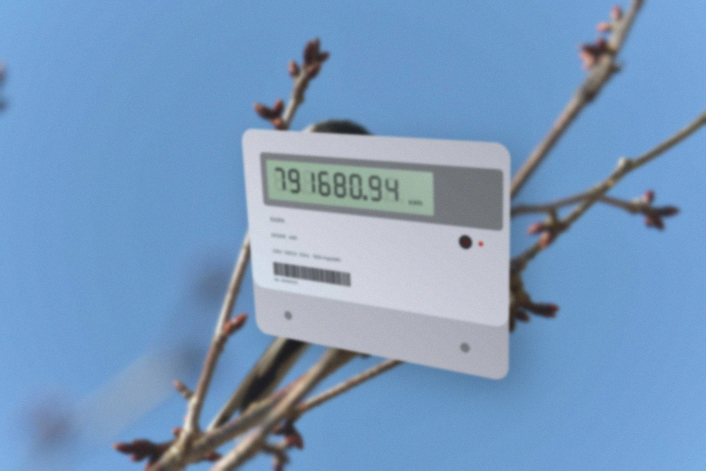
791680.94 kWh
